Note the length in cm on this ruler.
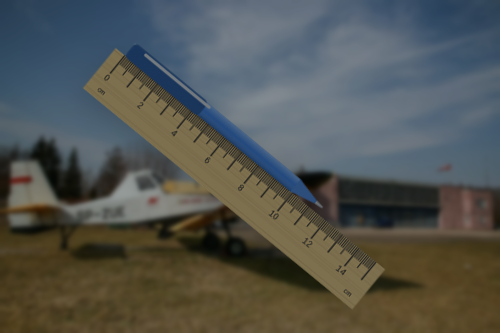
11.5 cm
